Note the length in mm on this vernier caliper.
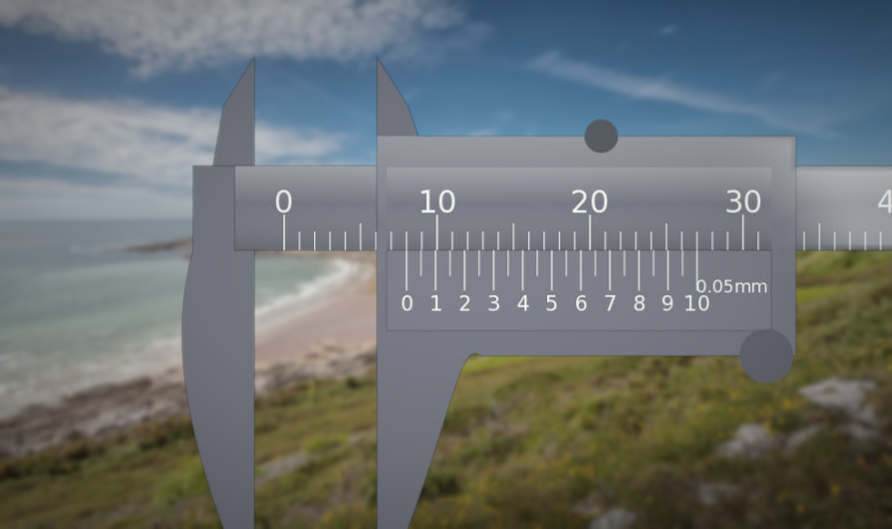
8.0 mm
